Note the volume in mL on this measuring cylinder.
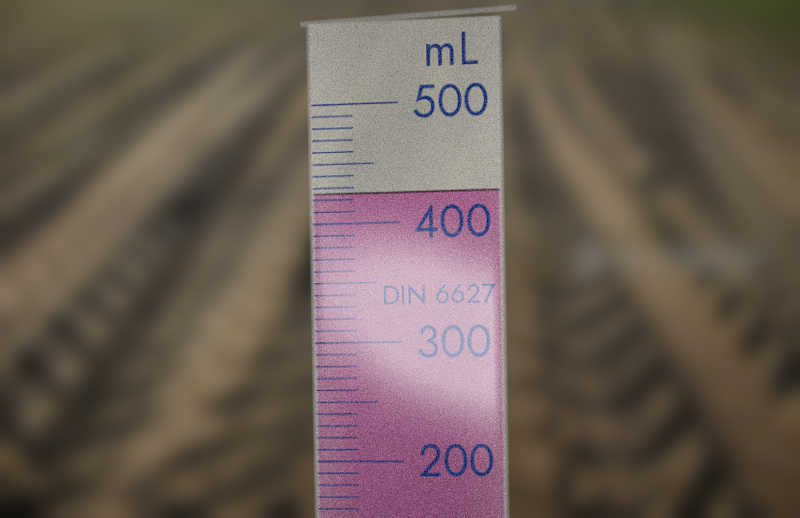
425 mL
